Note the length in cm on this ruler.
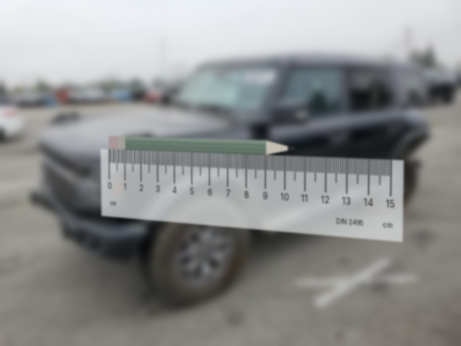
10.5 cm
